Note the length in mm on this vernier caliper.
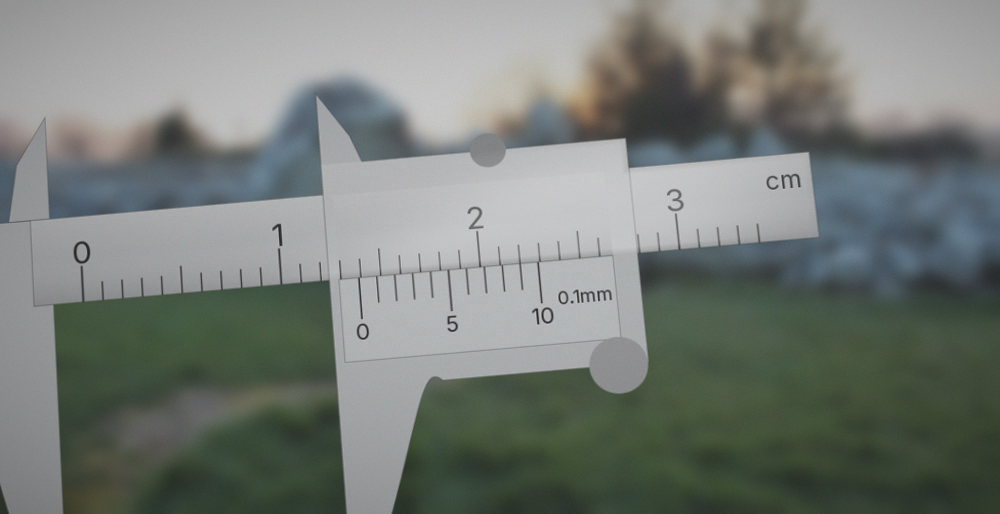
13.9 mm
